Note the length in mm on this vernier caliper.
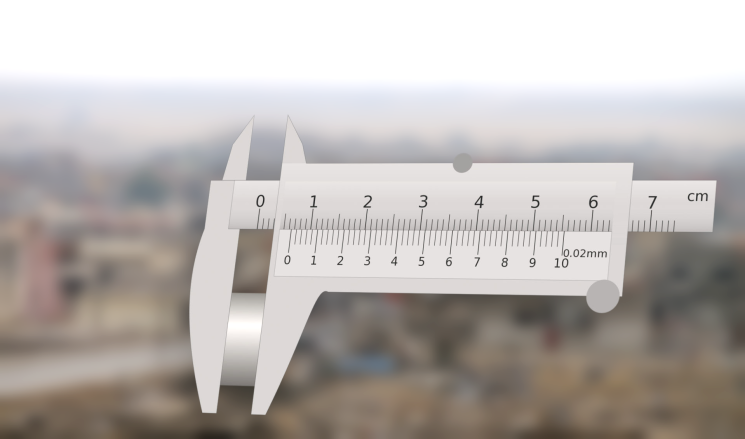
6.4 mm
